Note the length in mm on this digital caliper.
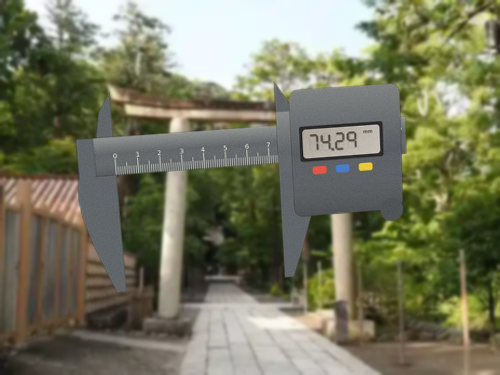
74.29 mm
